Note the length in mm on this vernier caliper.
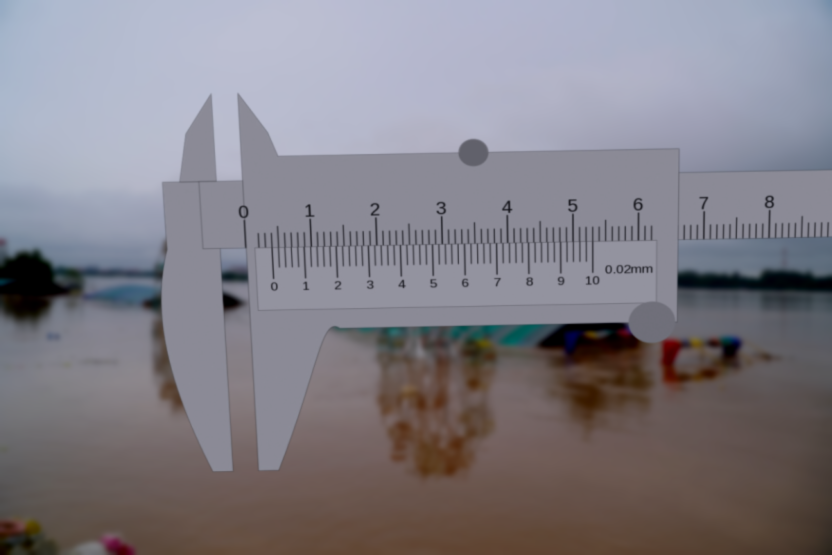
4.0 mm
